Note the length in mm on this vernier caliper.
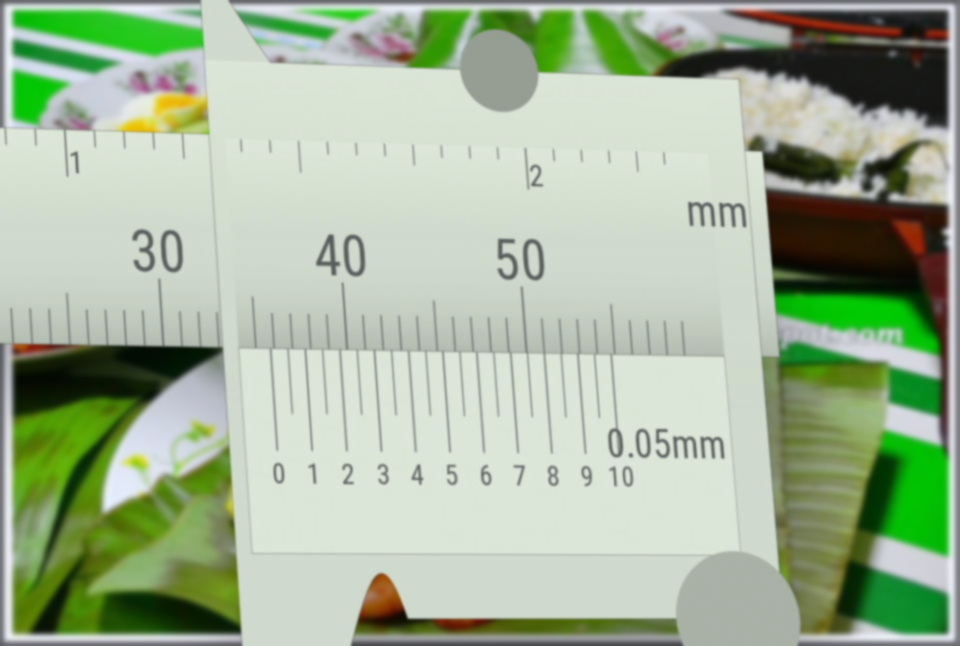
35.8 mm
